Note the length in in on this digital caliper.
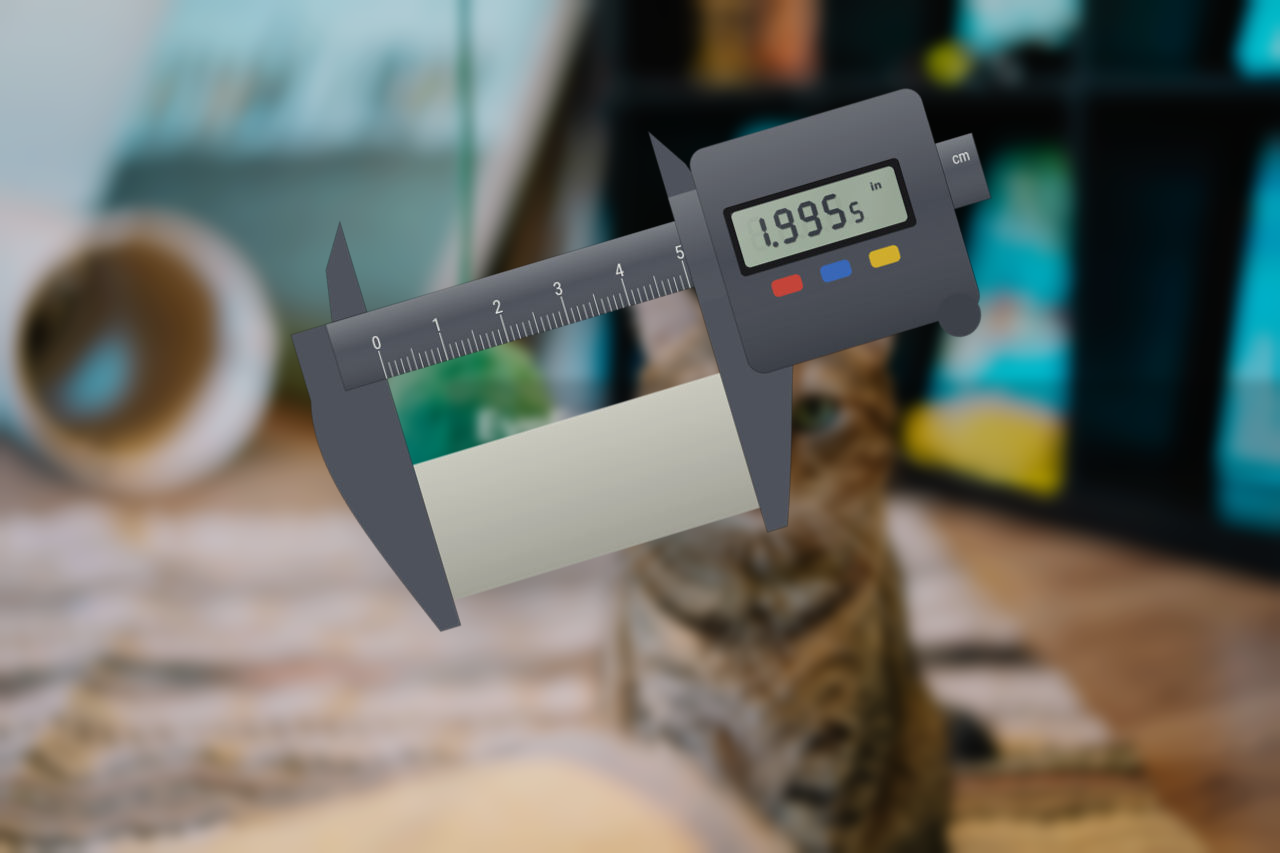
1.9955 in
